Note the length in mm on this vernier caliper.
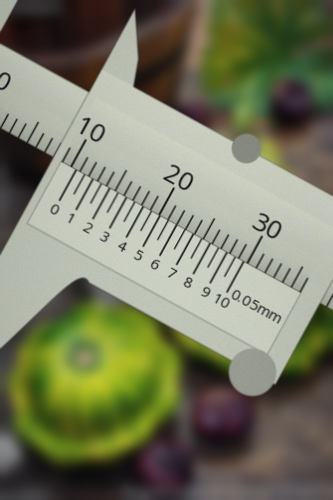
10.6 mm
